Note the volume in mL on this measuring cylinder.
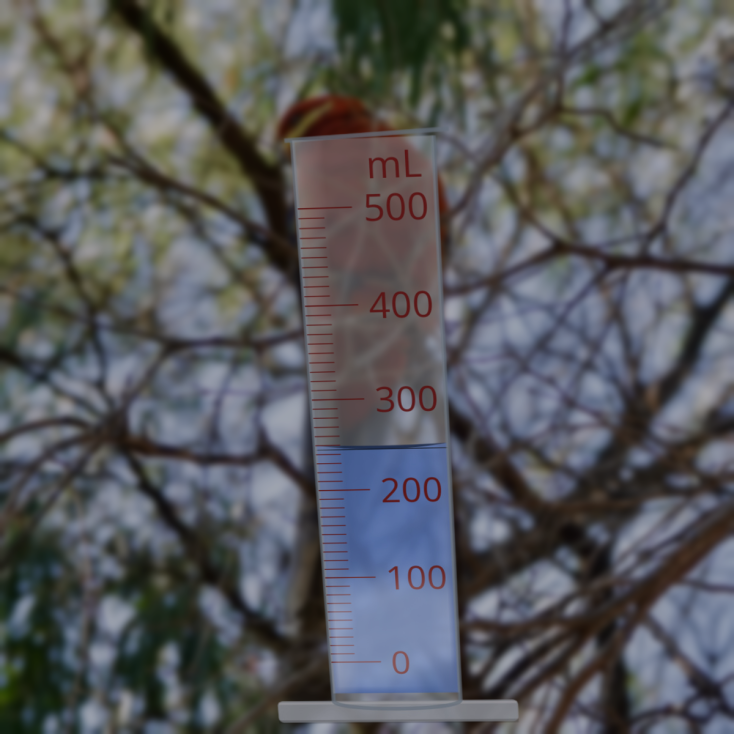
245 mL
